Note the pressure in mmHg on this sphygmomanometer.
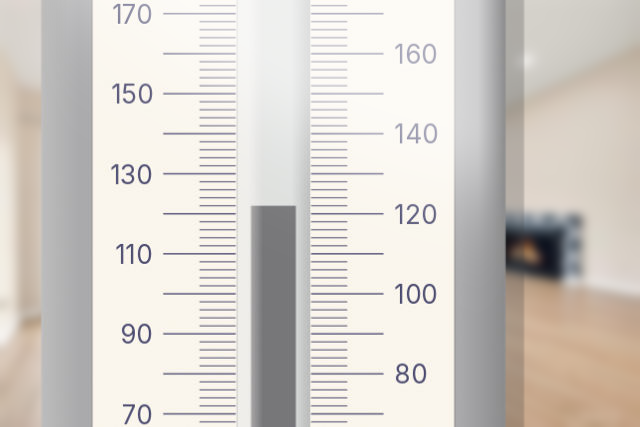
122 mmHg
